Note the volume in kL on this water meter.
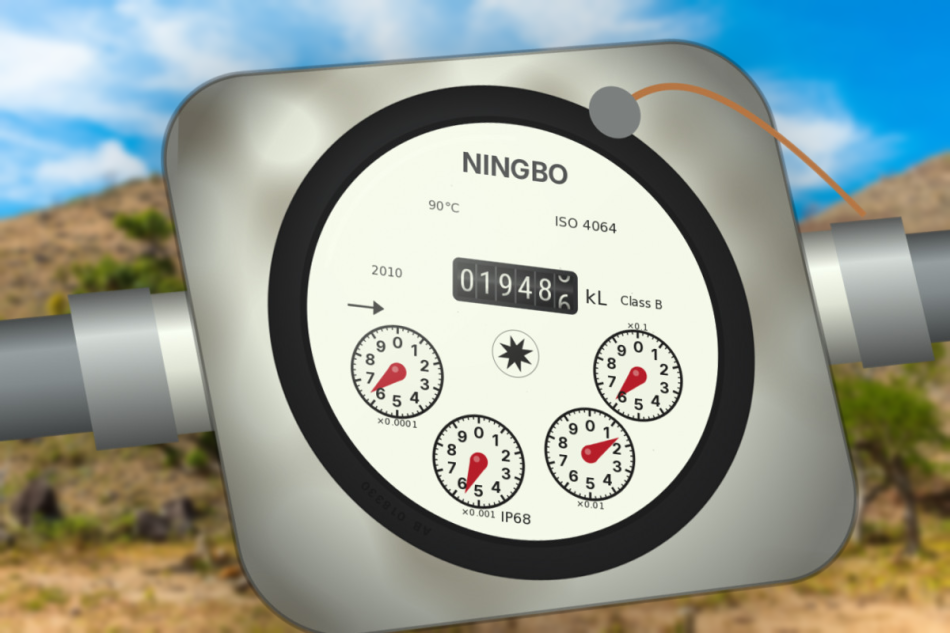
19485.6156 kL
